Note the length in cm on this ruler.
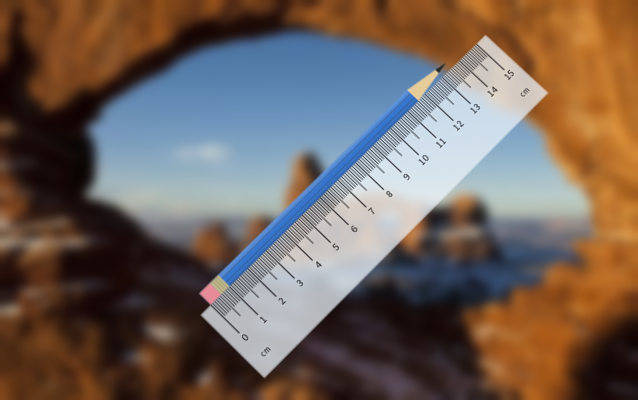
13.5 cm
